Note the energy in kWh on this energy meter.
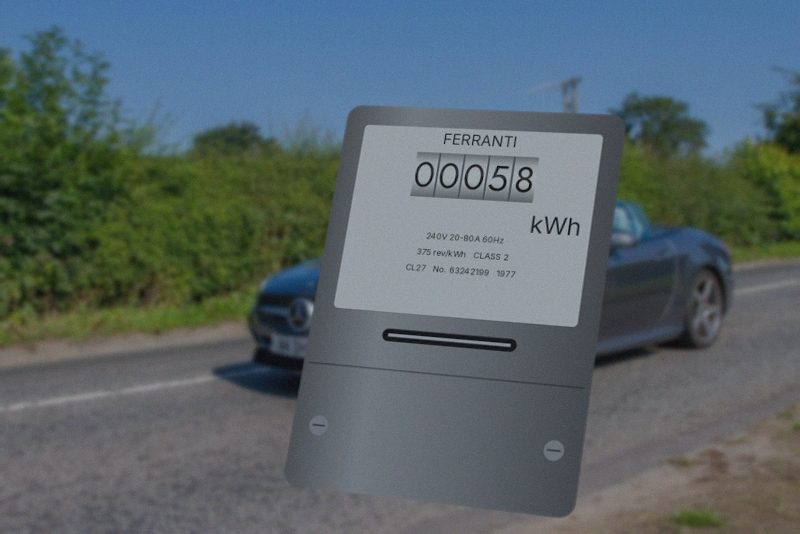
58 kWh
